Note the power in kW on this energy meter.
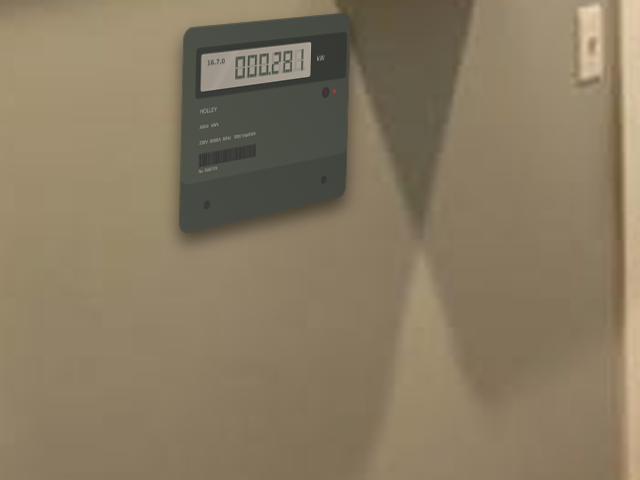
0.281 kW
